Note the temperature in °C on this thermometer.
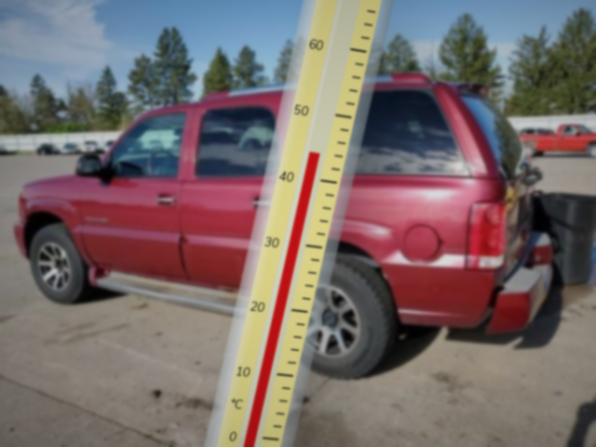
44 °C
